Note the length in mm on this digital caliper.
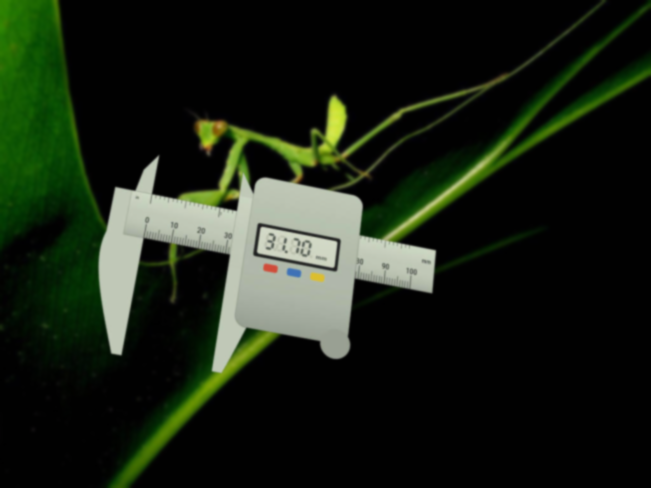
31.70 mm
